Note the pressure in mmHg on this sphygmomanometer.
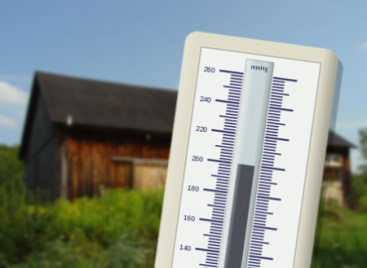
200 mmHg
